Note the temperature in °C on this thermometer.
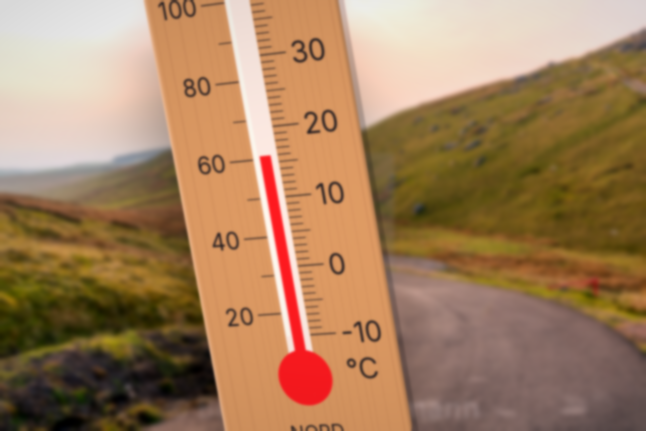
16 °C
